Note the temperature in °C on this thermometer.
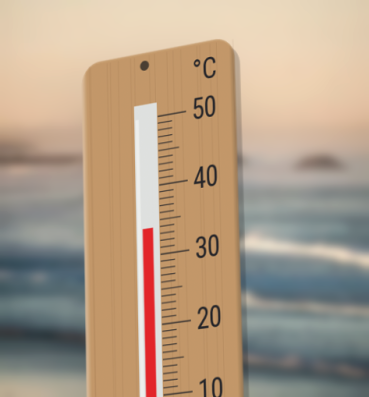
34 °C
